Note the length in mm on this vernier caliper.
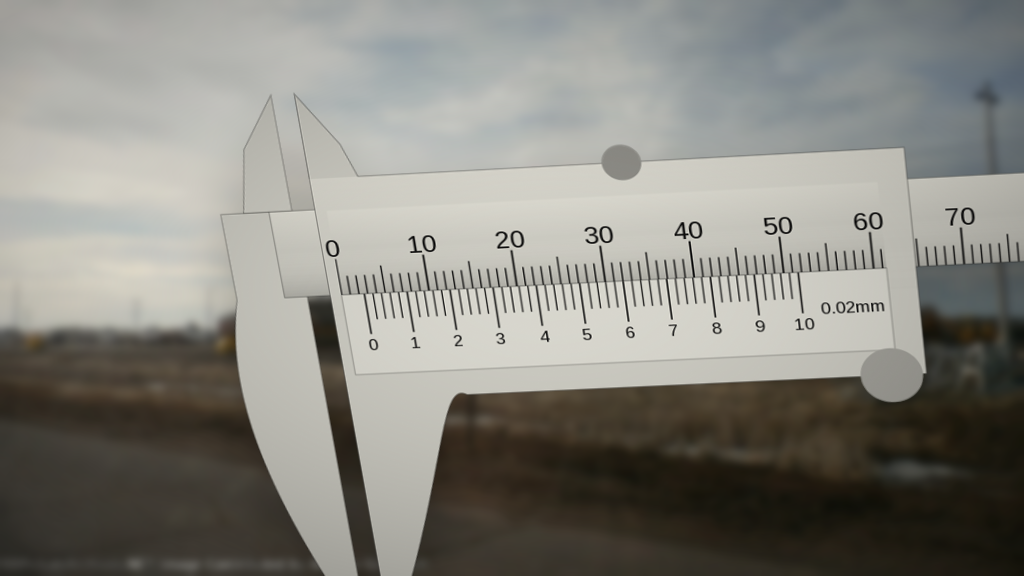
2.6 mm
